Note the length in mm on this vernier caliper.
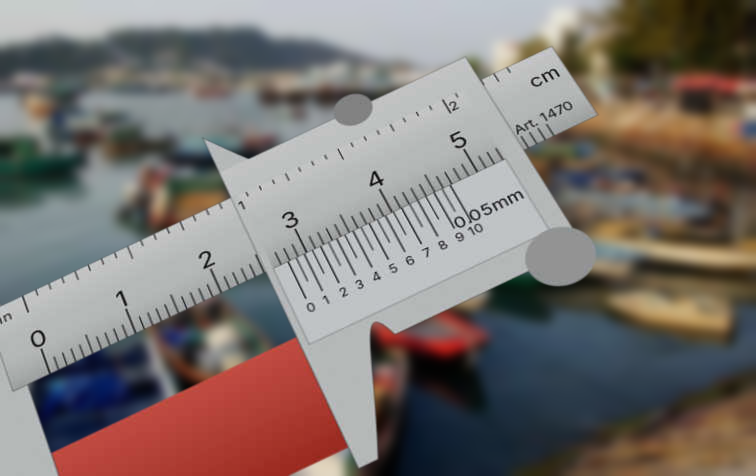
27.8 mm
